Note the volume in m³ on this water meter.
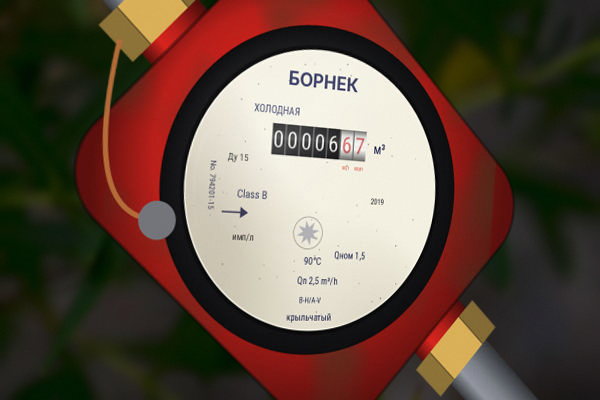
6.67 m³
